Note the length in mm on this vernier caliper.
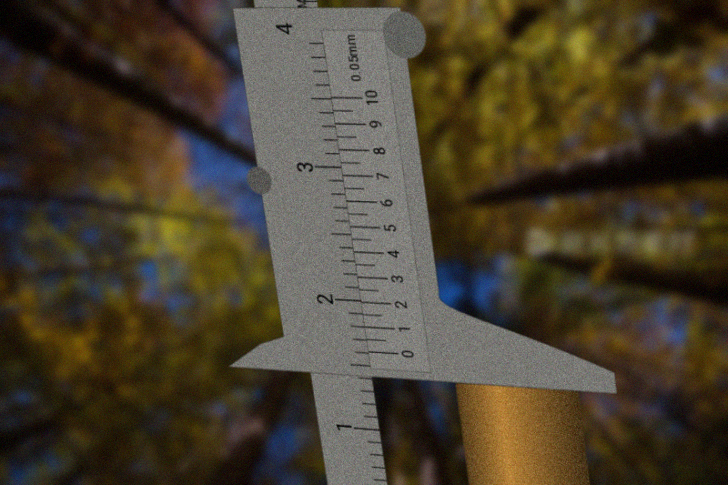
16.1 mm
